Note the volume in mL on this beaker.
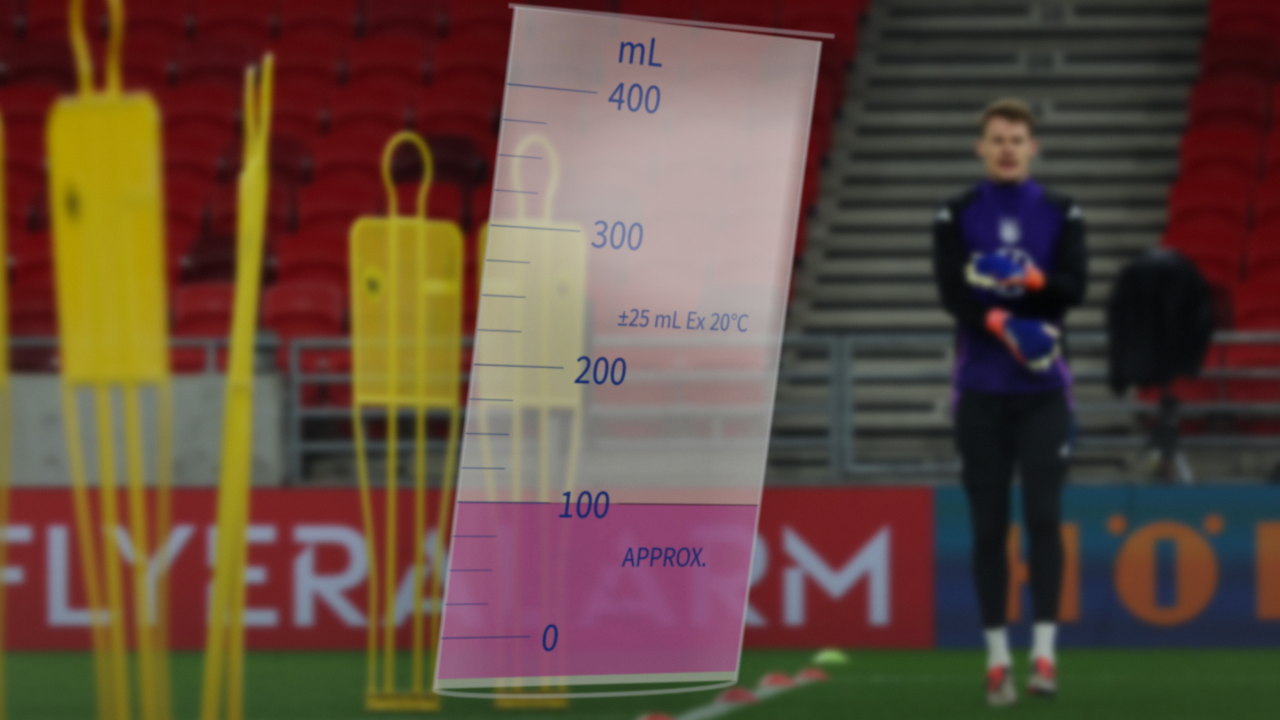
100 mL
